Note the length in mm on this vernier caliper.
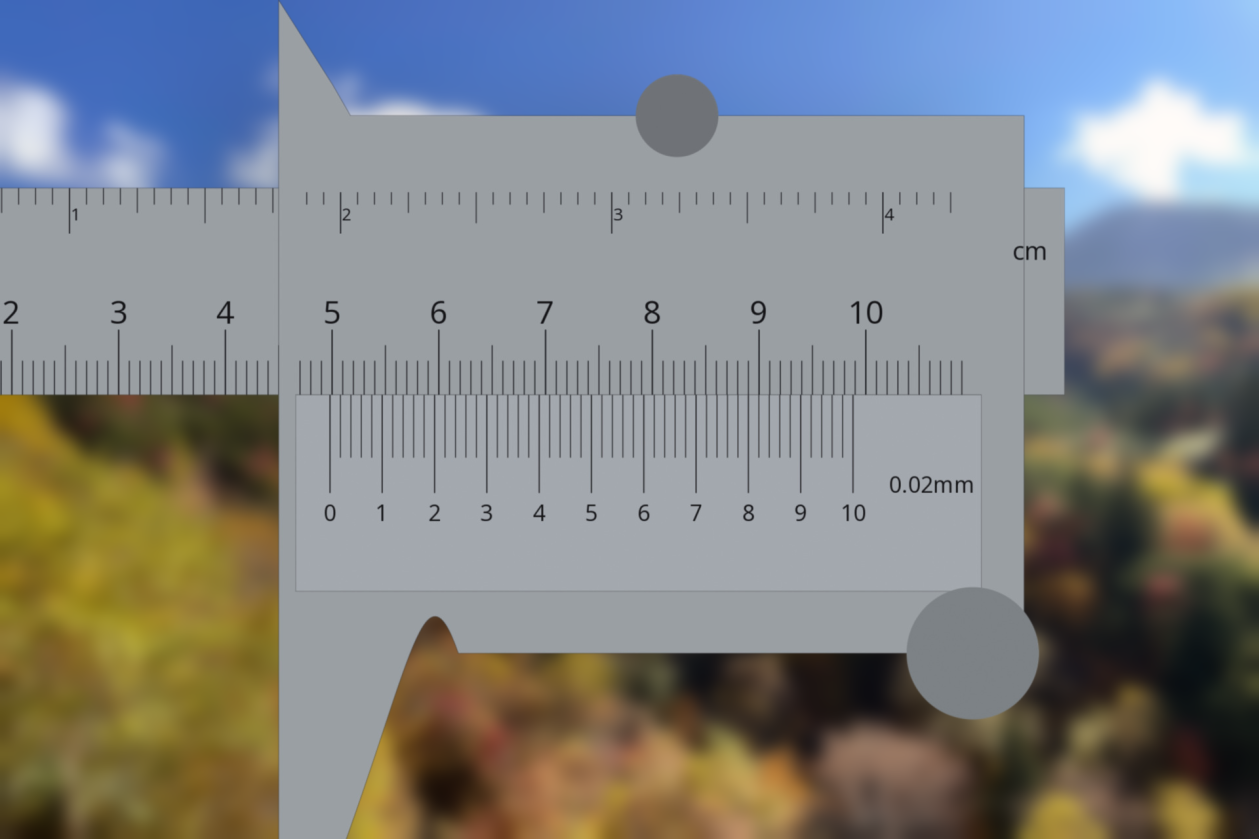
49.8 mm
